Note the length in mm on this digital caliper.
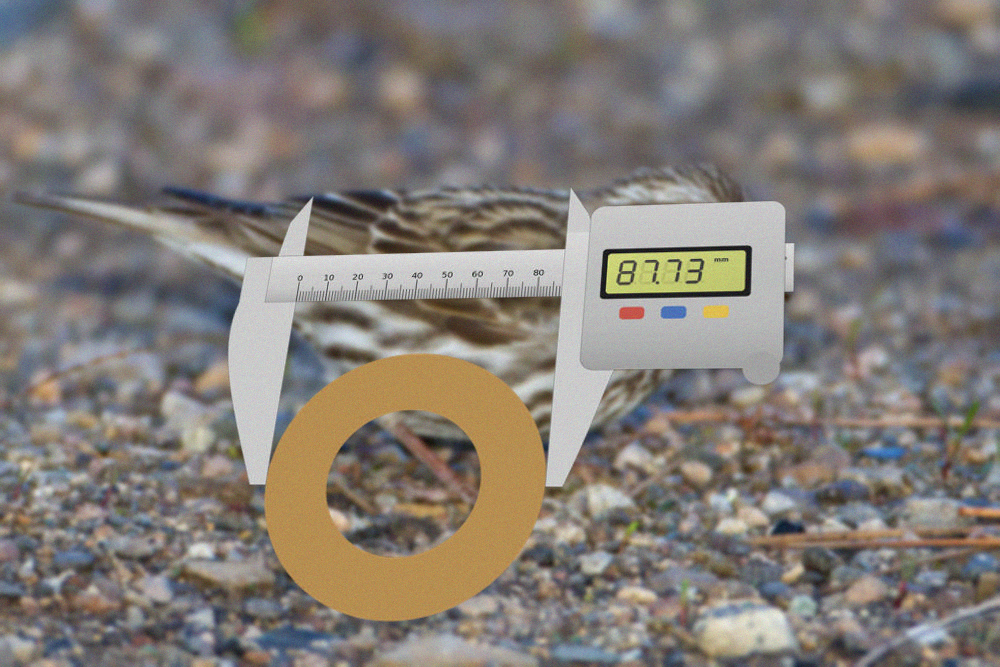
87.73 mm
